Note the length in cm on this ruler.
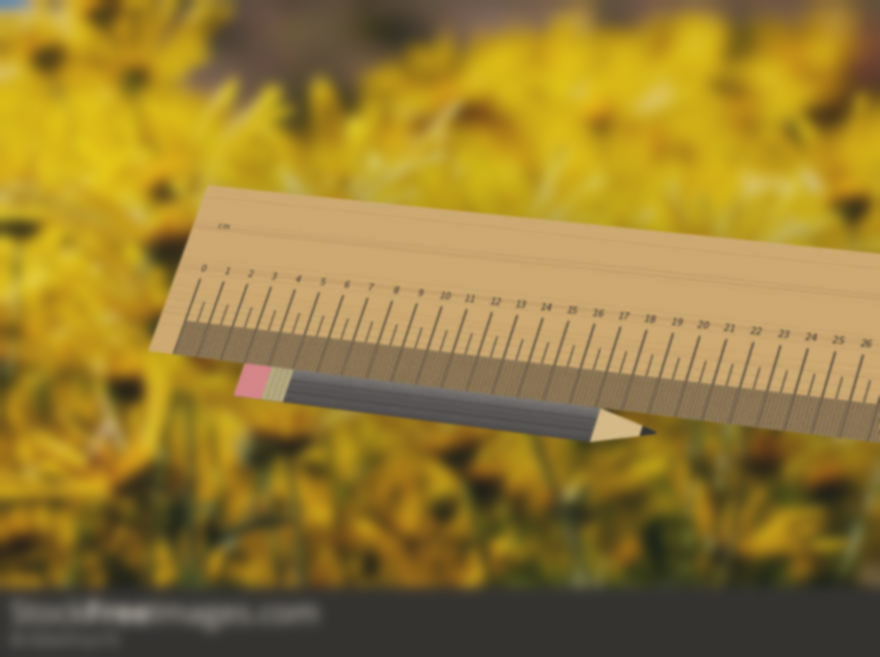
16.5 cm
